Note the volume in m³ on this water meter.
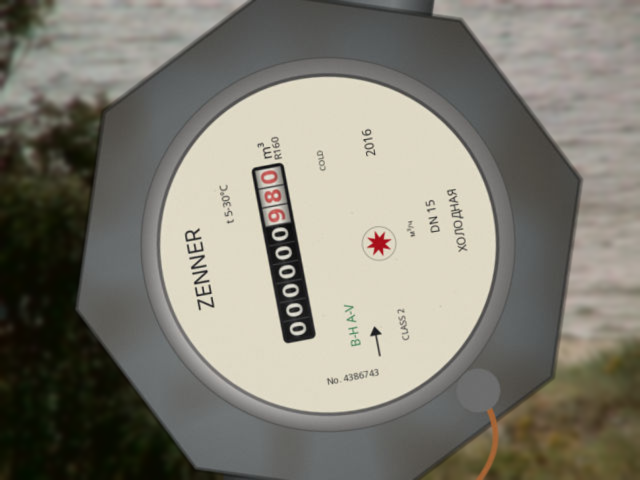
0.980 m³
